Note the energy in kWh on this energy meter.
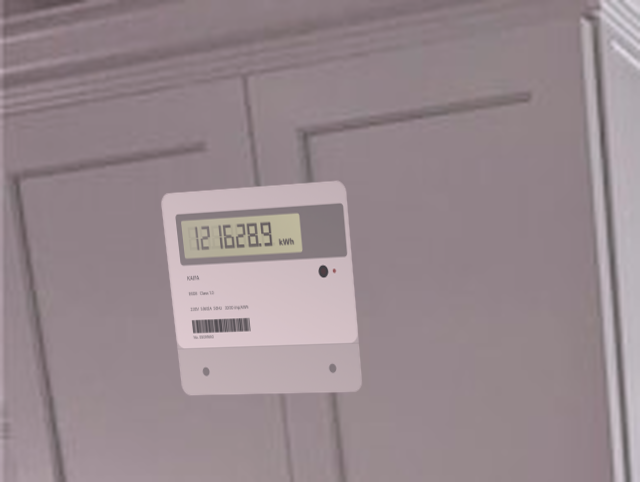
121628.9 kWh
